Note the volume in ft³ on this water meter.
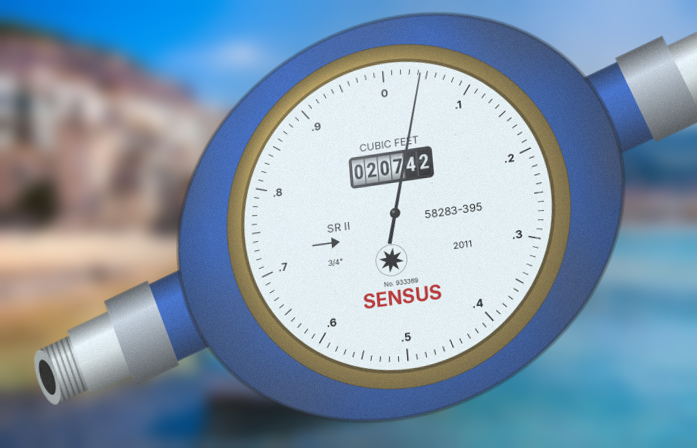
20742.04 ft³
